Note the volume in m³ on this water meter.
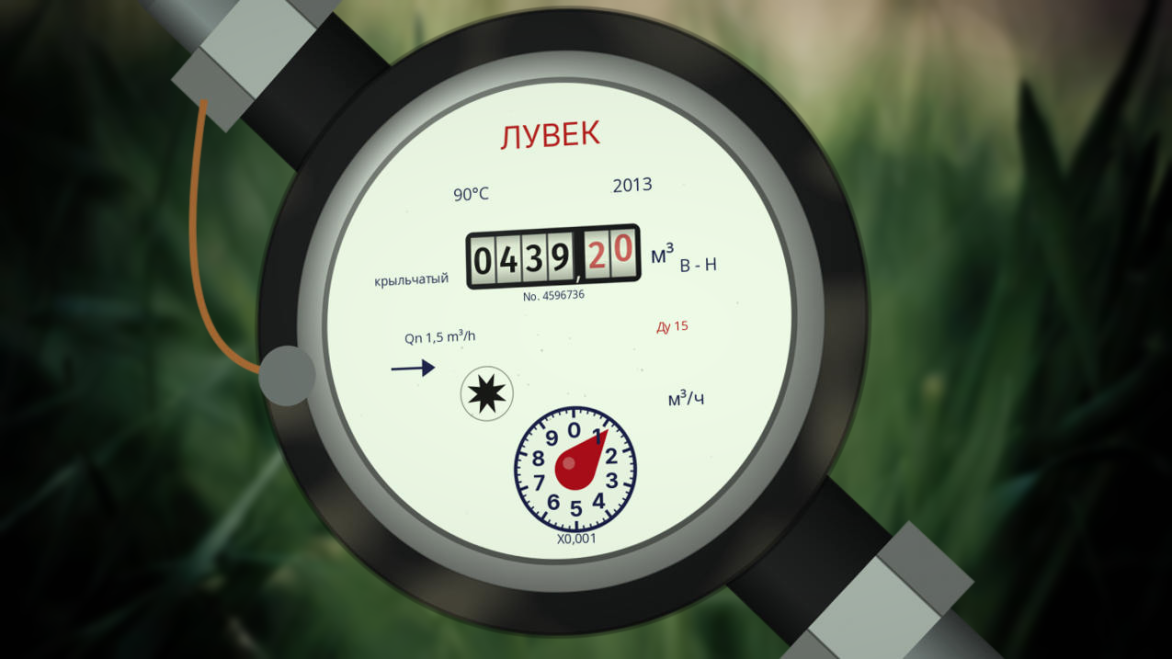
439.201 m³
